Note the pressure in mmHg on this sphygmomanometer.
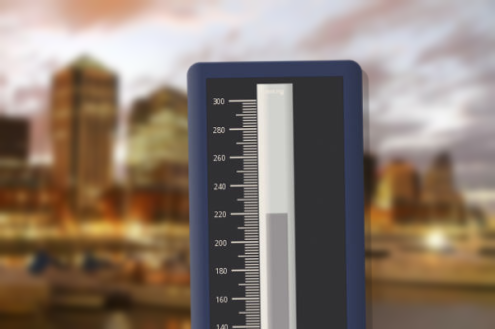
220 mmHg
